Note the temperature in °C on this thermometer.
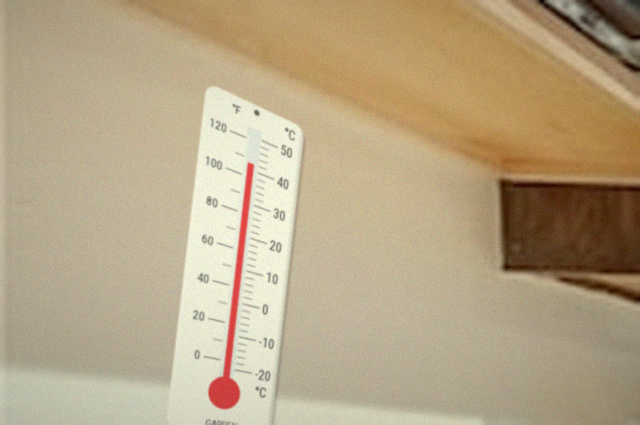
42 °C
